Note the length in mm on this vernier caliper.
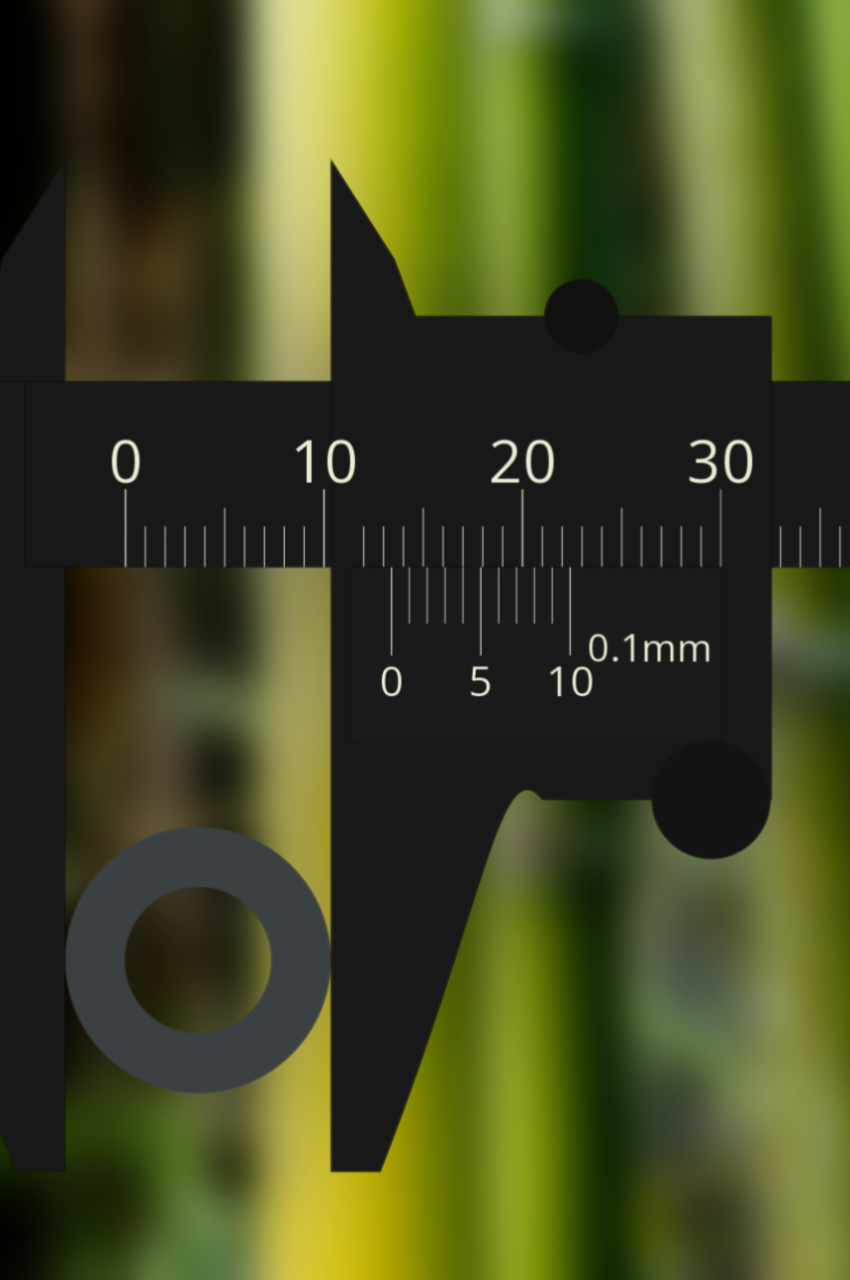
13.4 mm
